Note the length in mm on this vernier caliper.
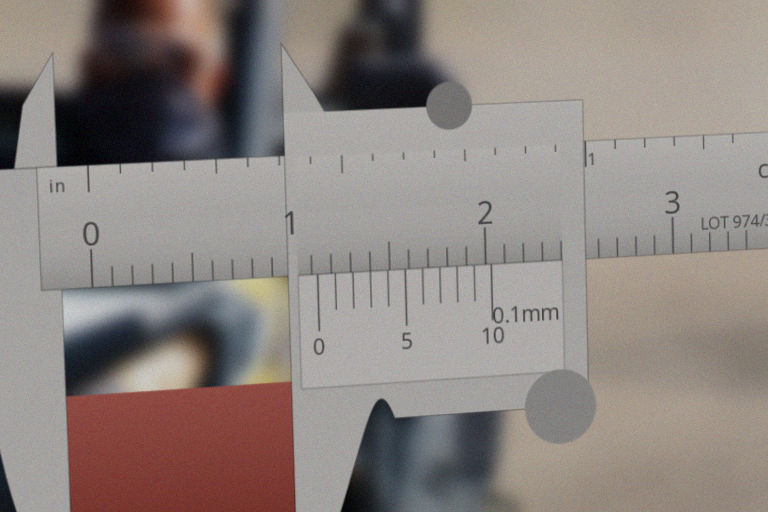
11.3 mm
